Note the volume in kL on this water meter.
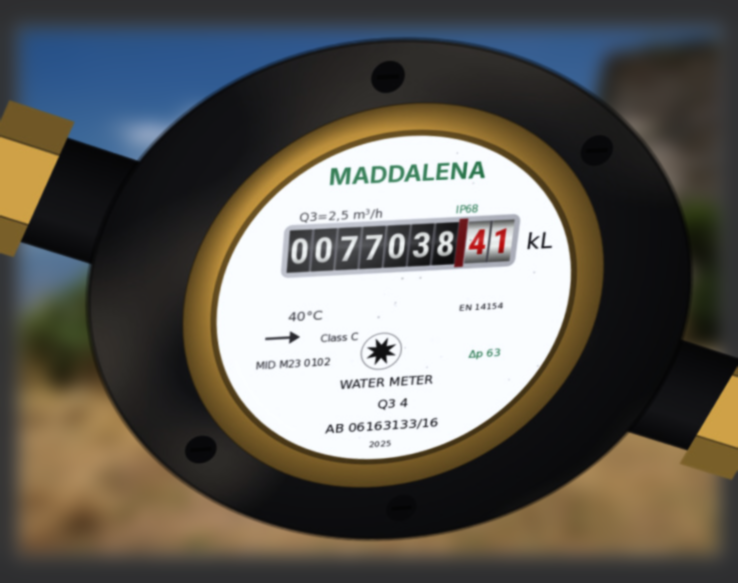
77038.41 kL
